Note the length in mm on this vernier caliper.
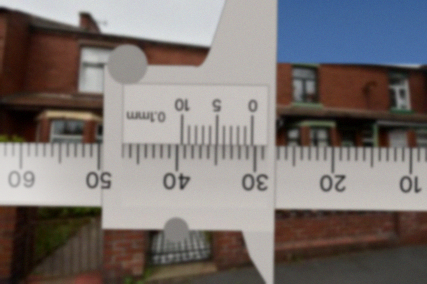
30.4 mm
